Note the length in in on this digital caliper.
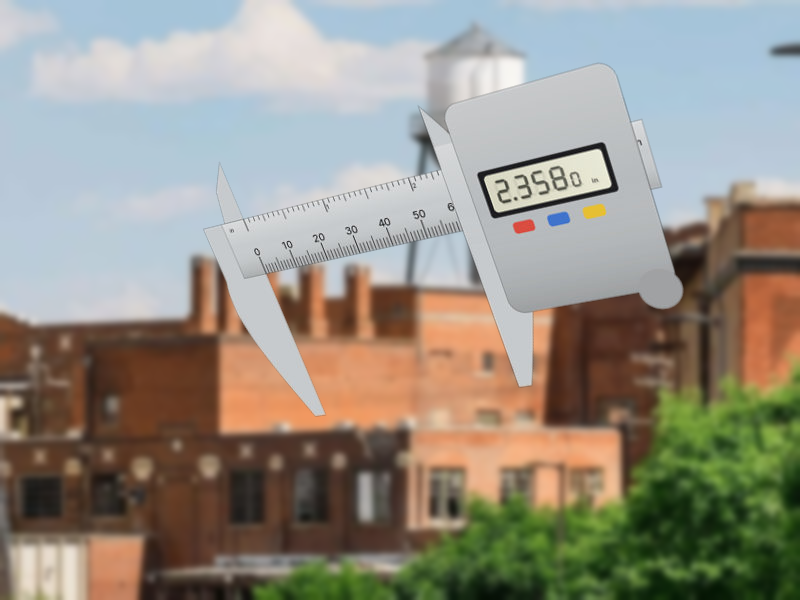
2.3580 in
